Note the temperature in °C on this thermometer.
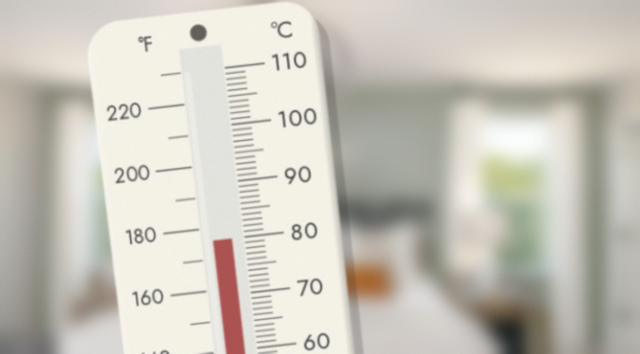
80 °C
